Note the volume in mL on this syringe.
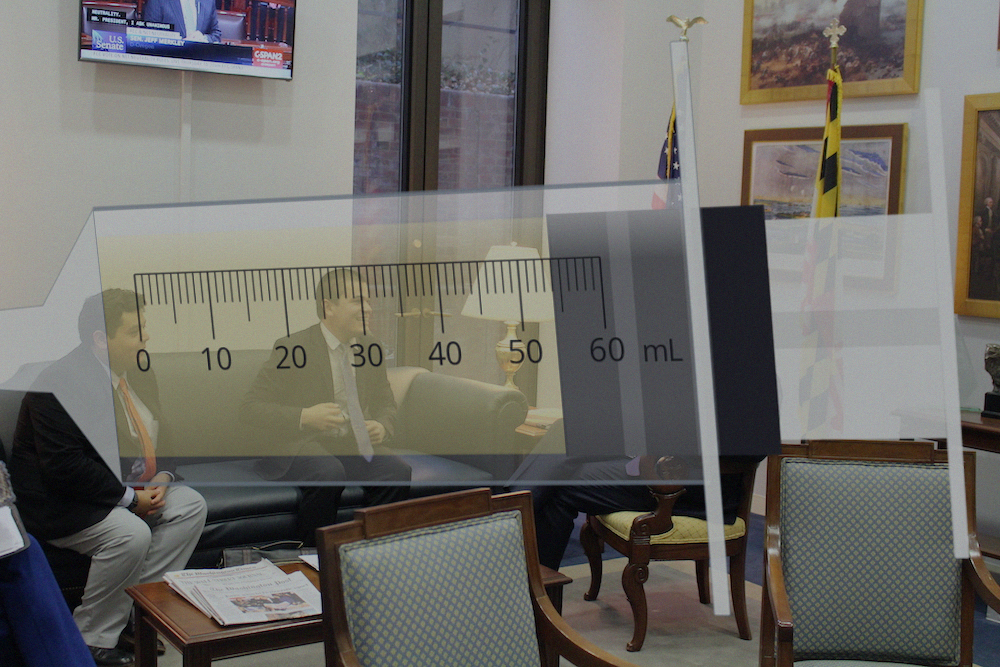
54 mL
